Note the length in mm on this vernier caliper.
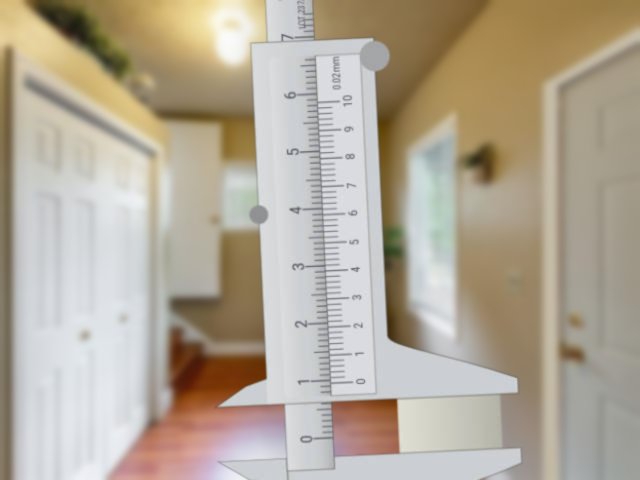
9.5 mm
